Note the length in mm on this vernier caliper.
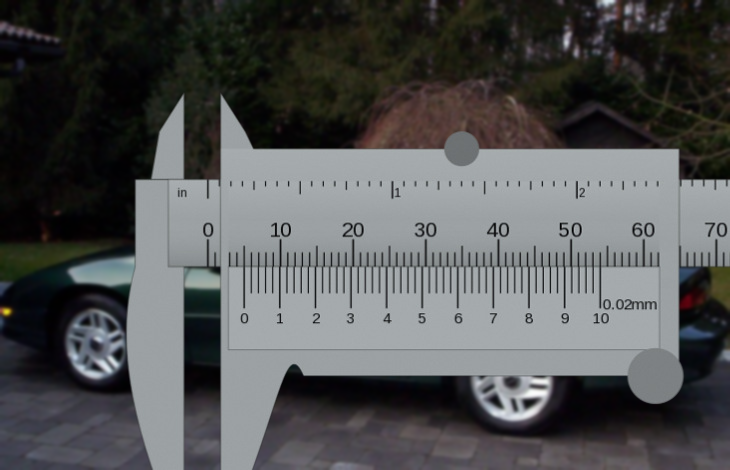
5.0 mm
